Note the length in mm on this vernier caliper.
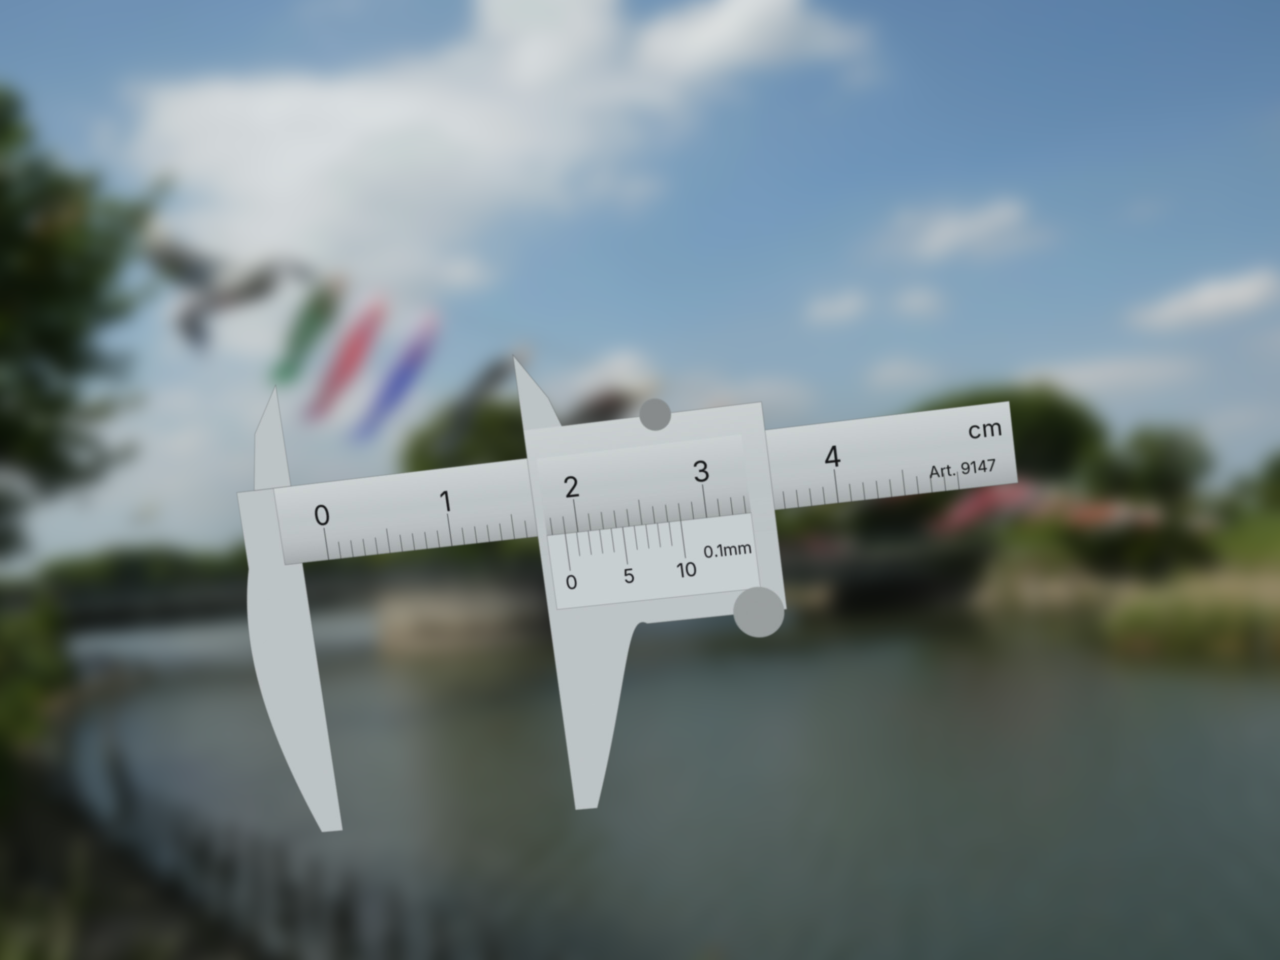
19.0 mm
